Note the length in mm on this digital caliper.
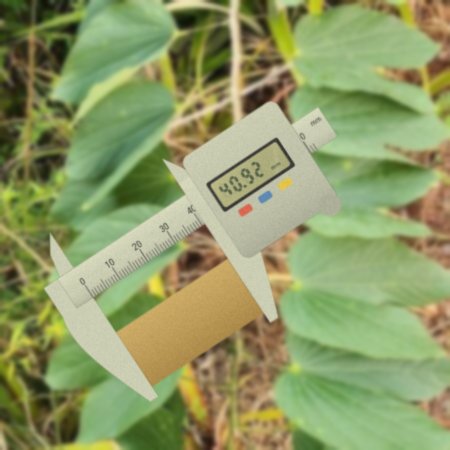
40.92 mm
